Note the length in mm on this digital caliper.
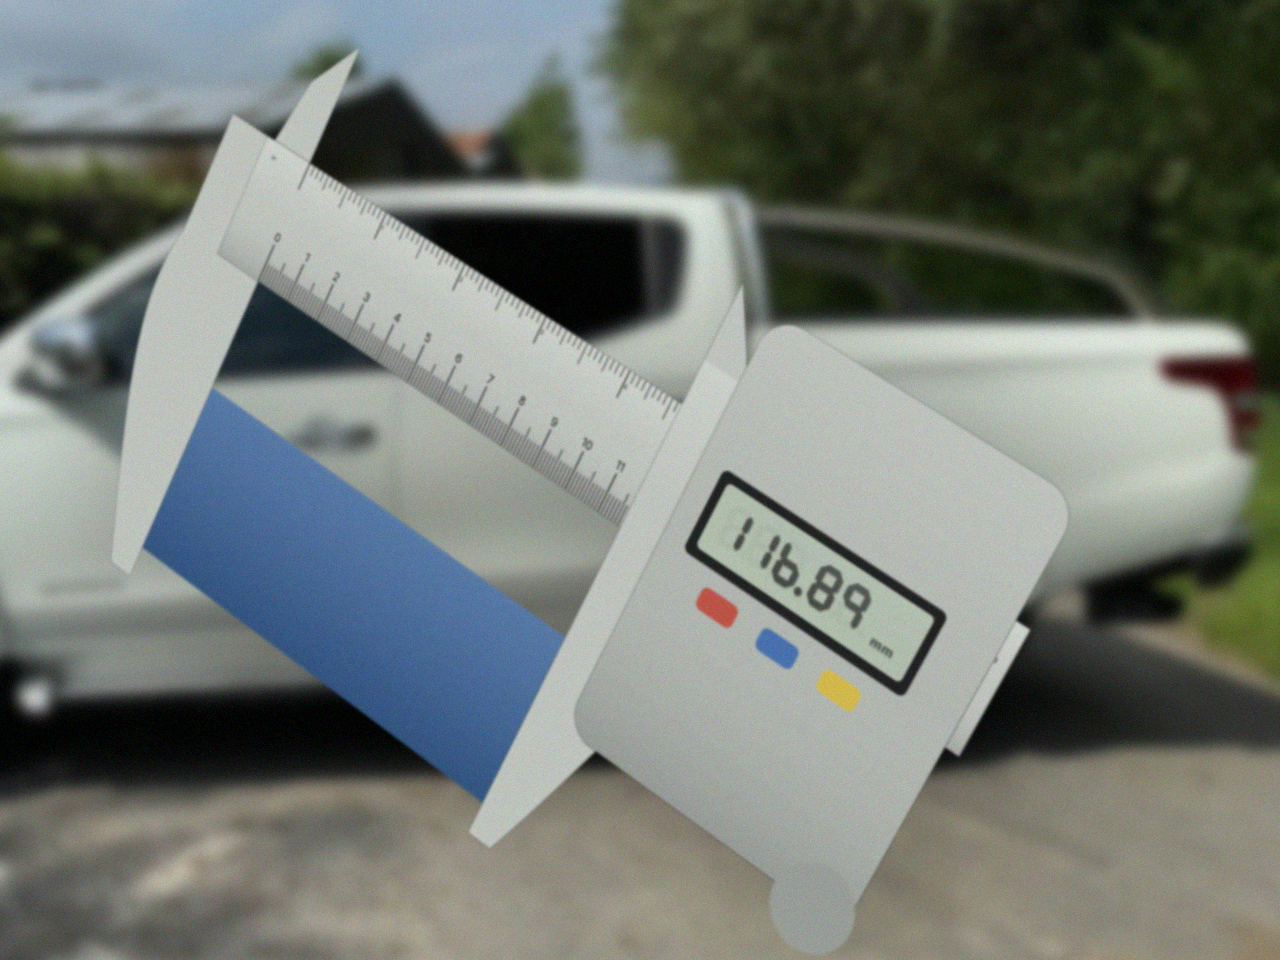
116.89 mm
